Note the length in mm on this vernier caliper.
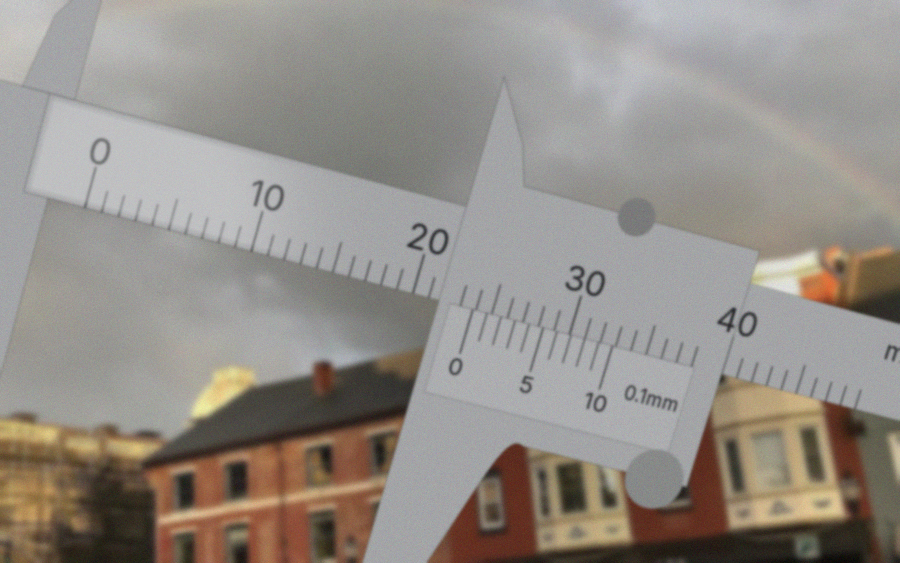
23.8 mm
